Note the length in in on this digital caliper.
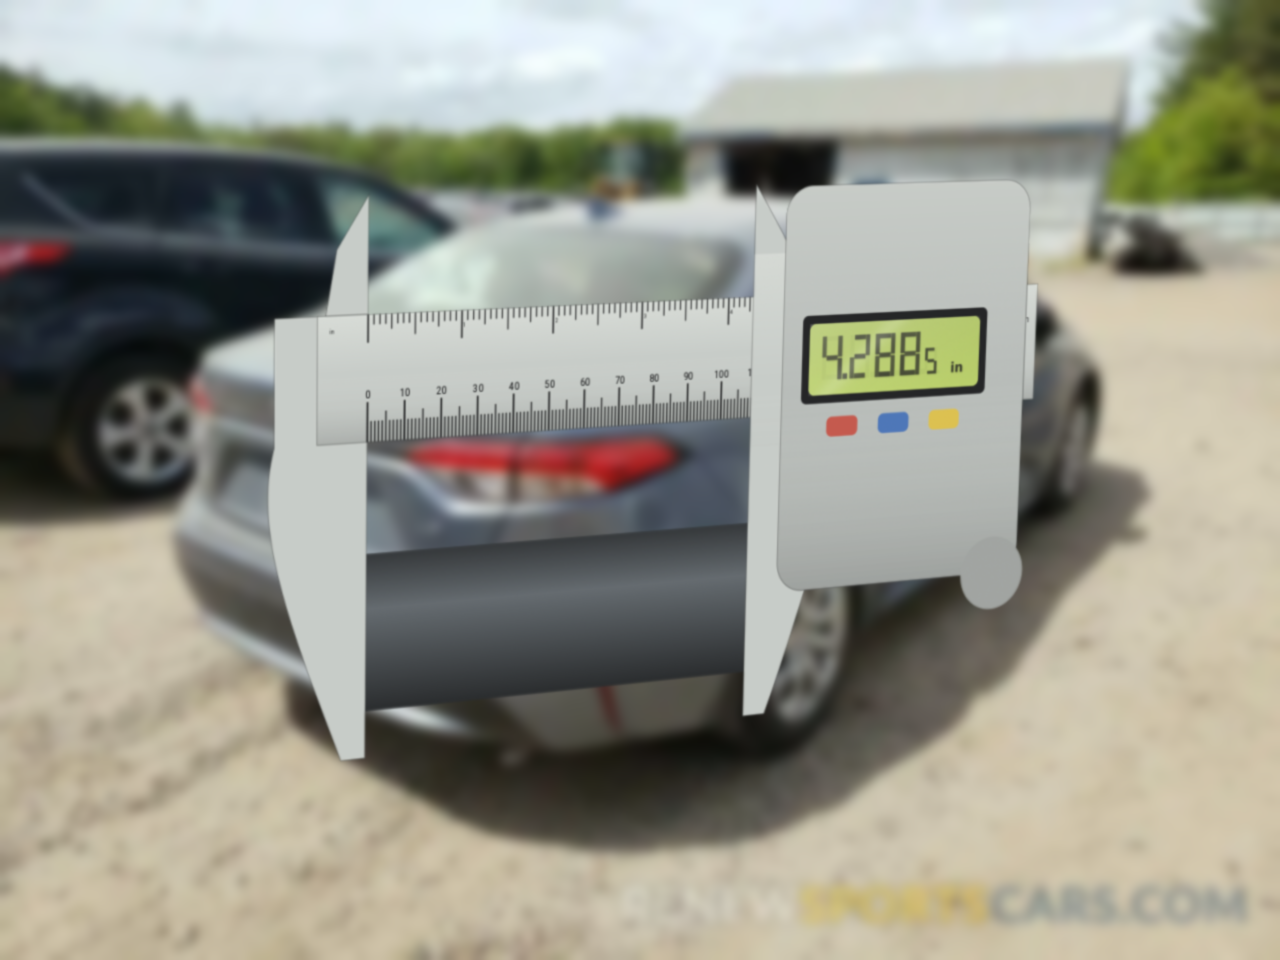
4.2885 in
